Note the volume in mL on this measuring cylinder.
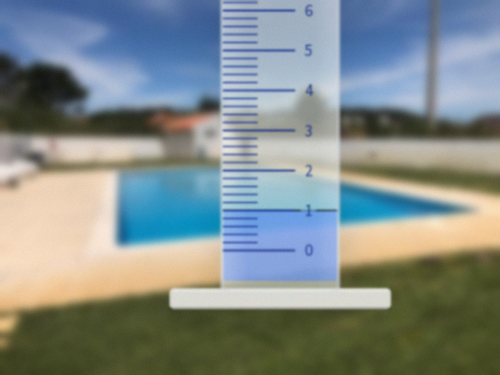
1 mL
